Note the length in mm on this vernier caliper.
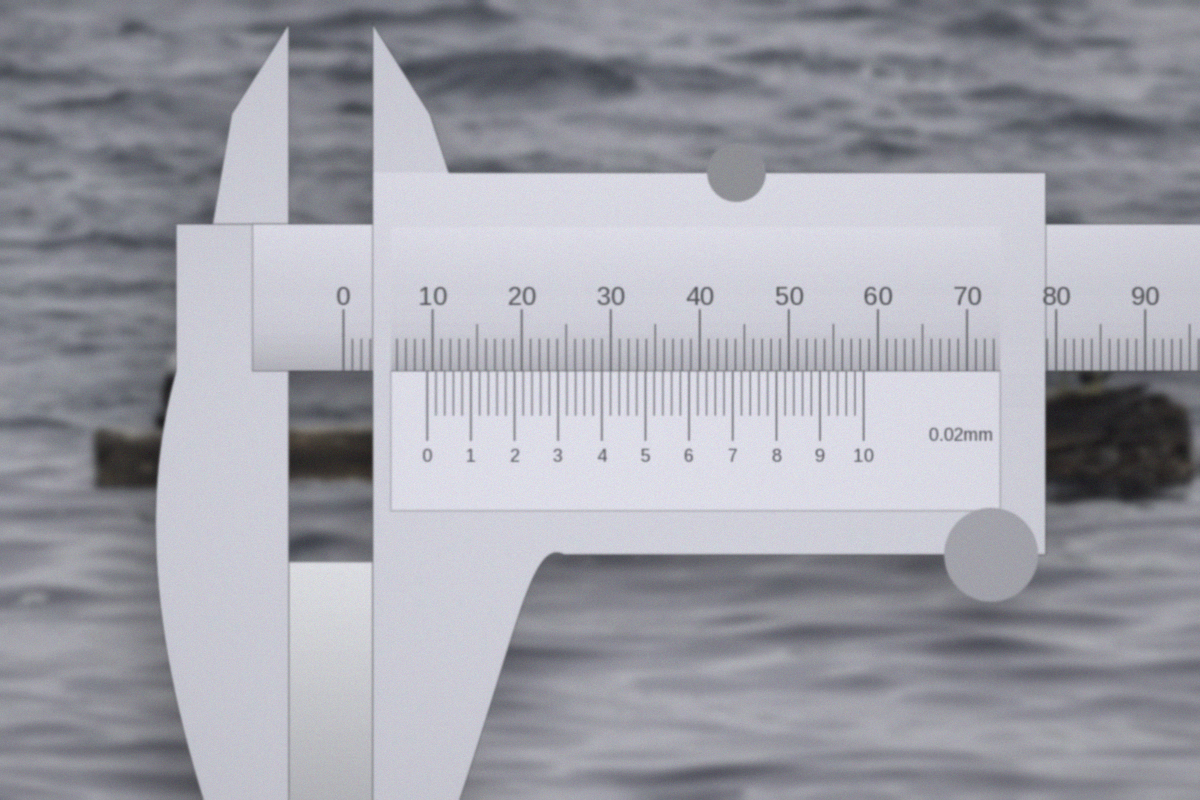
9.4 mm
